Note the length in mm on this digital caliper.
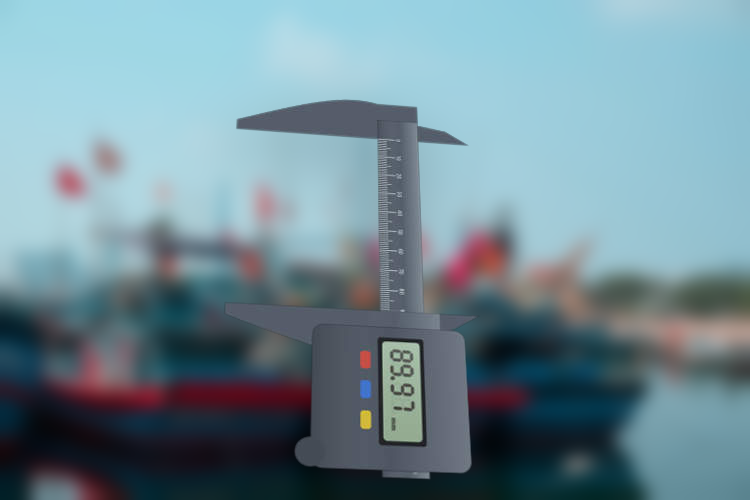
89.97 mm
